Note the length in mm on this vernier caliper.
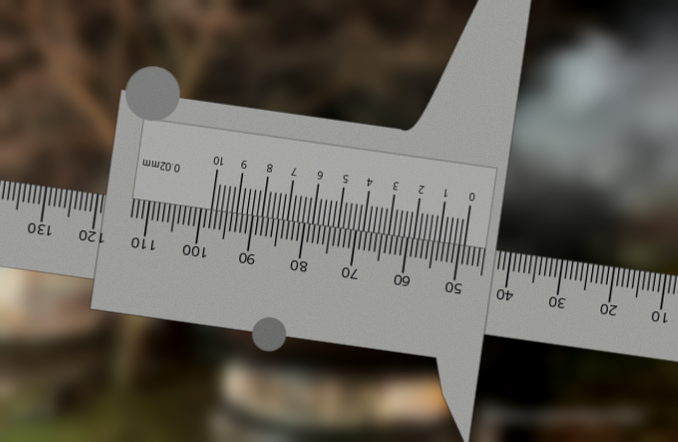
49.0 mm
